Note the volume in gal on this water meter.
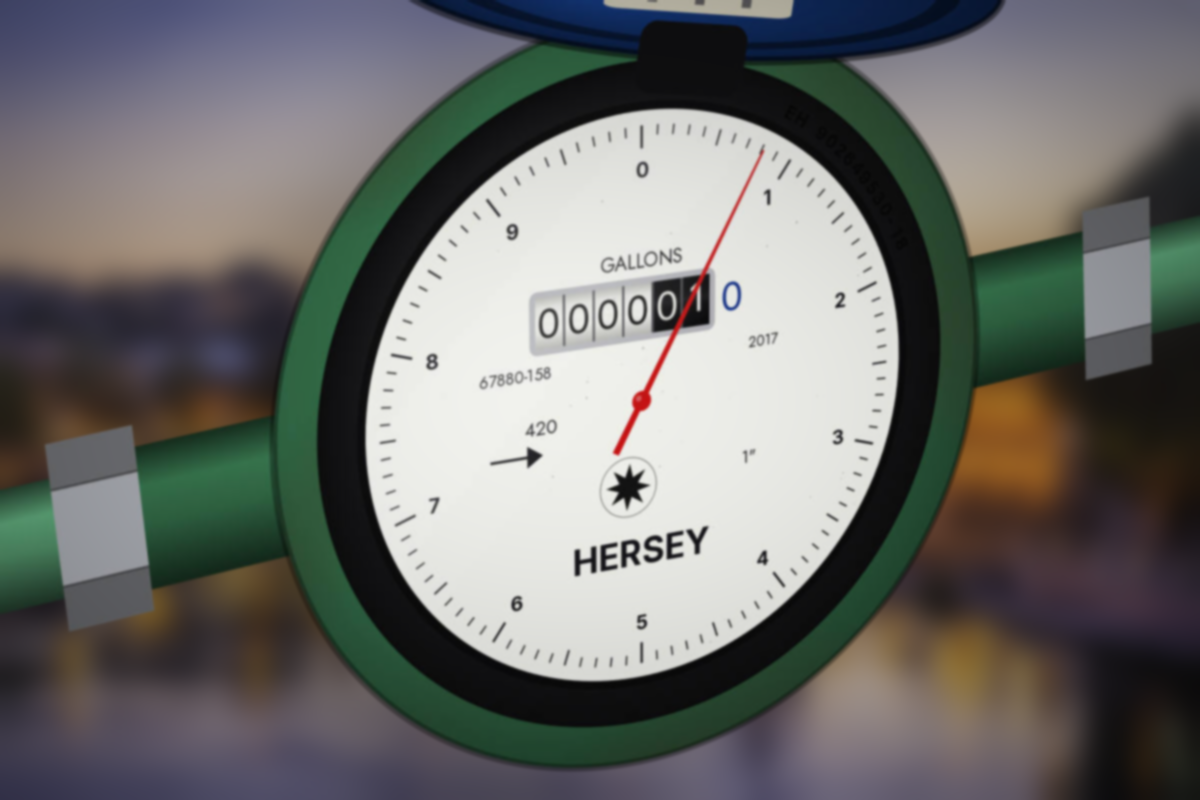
10.8 gal
